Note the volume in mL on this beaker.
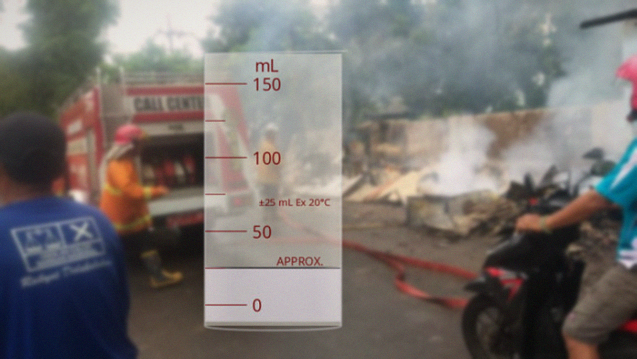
25 mL
